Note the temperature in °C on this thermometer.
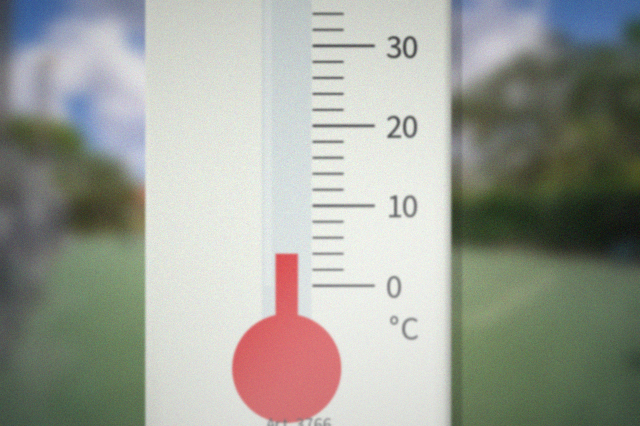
4 °C
